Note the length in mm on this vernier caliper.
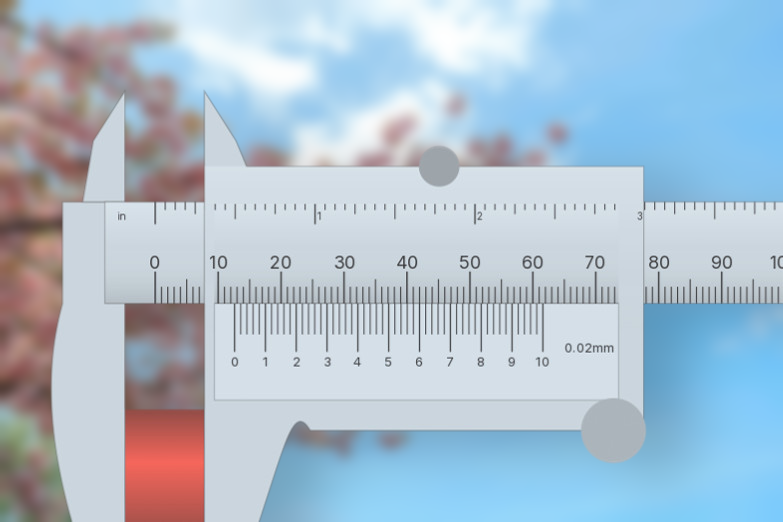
12.6 mm
